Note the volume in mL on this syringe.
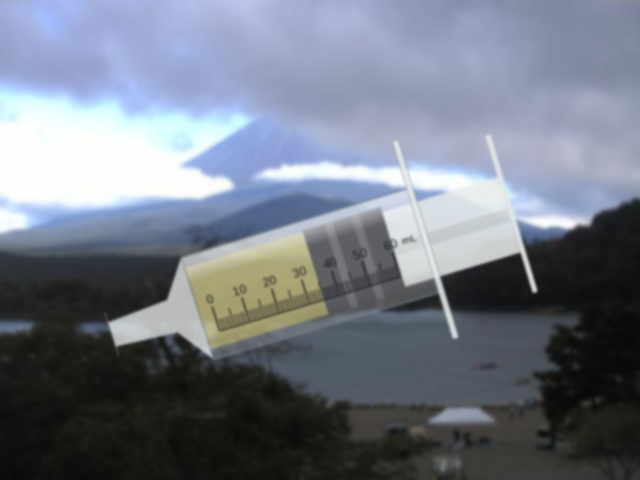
35 mL
